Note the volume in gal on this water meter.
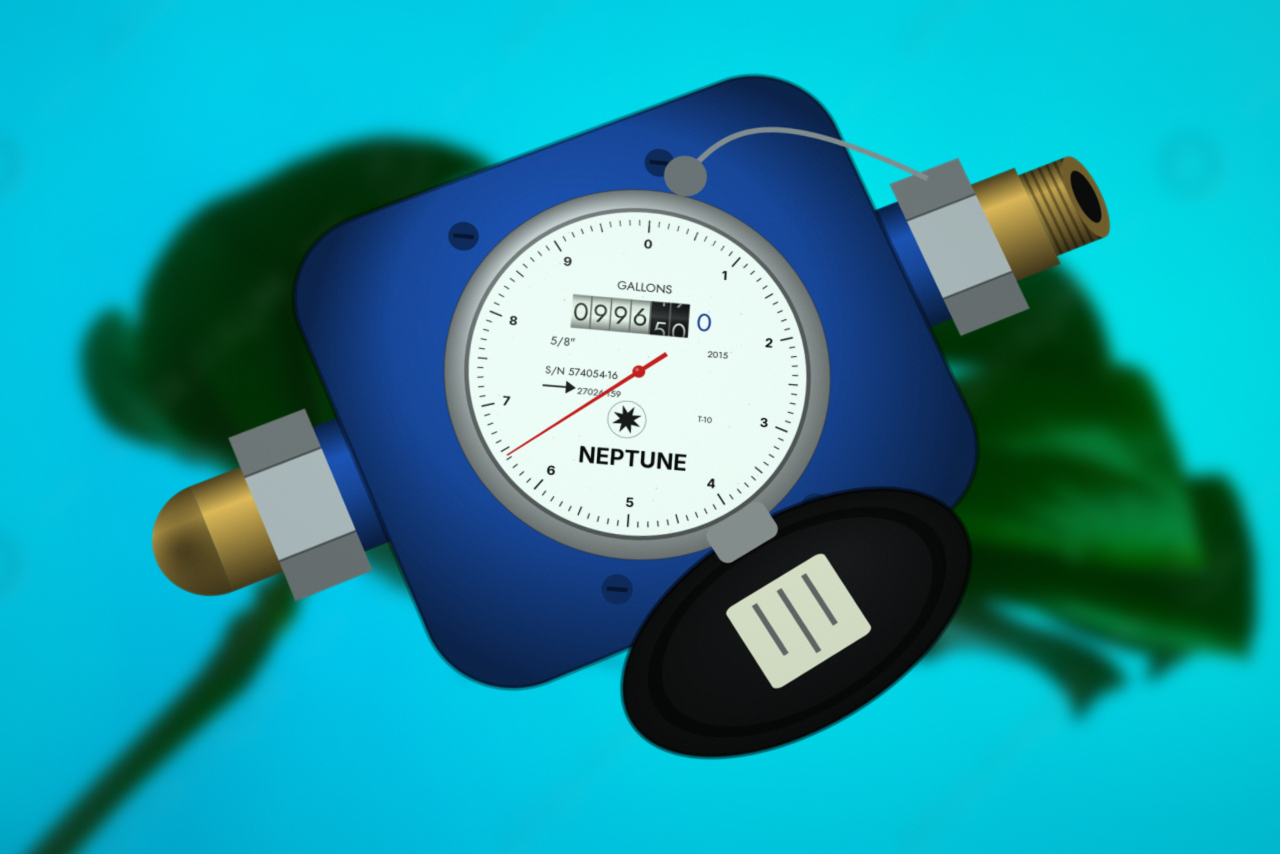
996496.4 gal
